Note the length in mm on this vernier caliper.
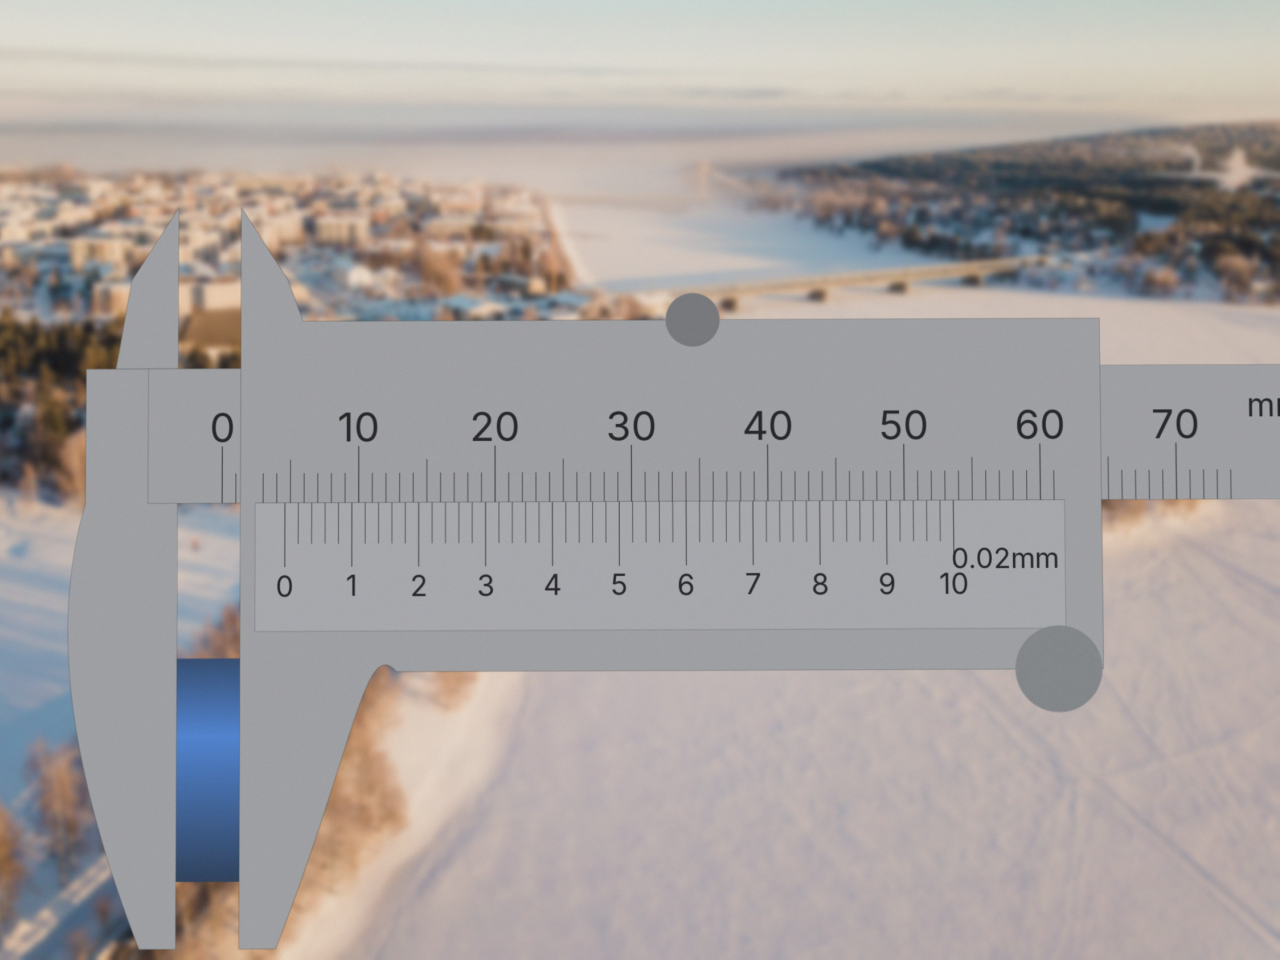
4.6 mm
